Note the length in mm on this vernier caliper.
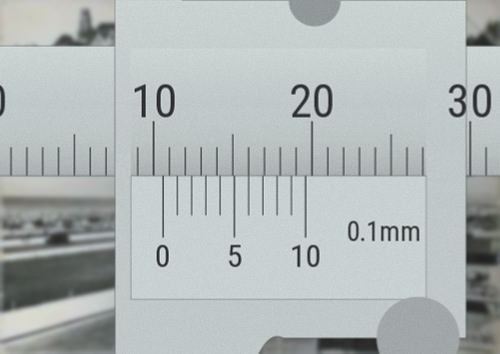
10.6 mm
